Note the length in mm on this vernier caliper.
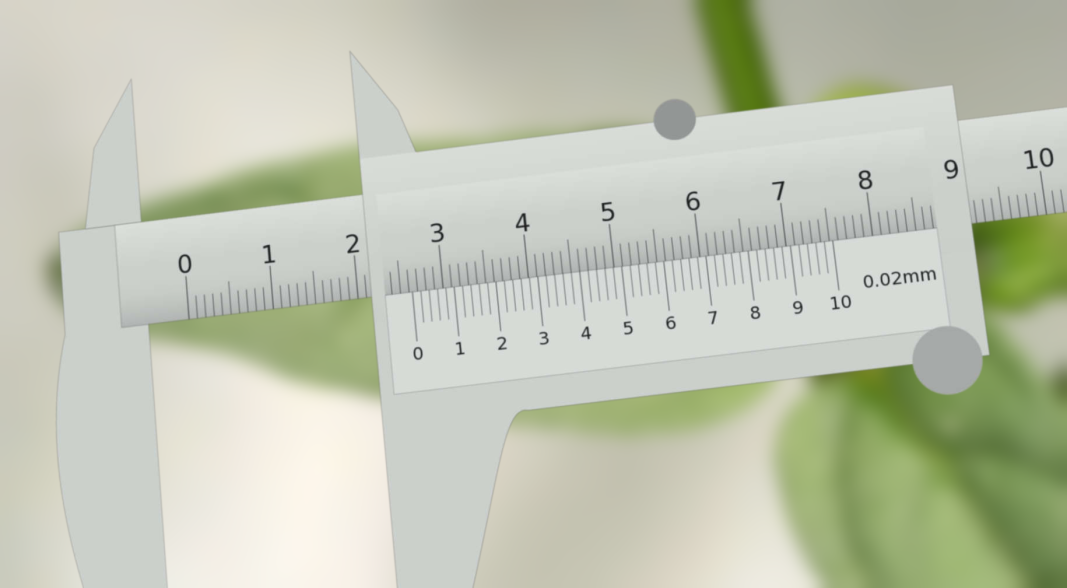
26.4 mm
